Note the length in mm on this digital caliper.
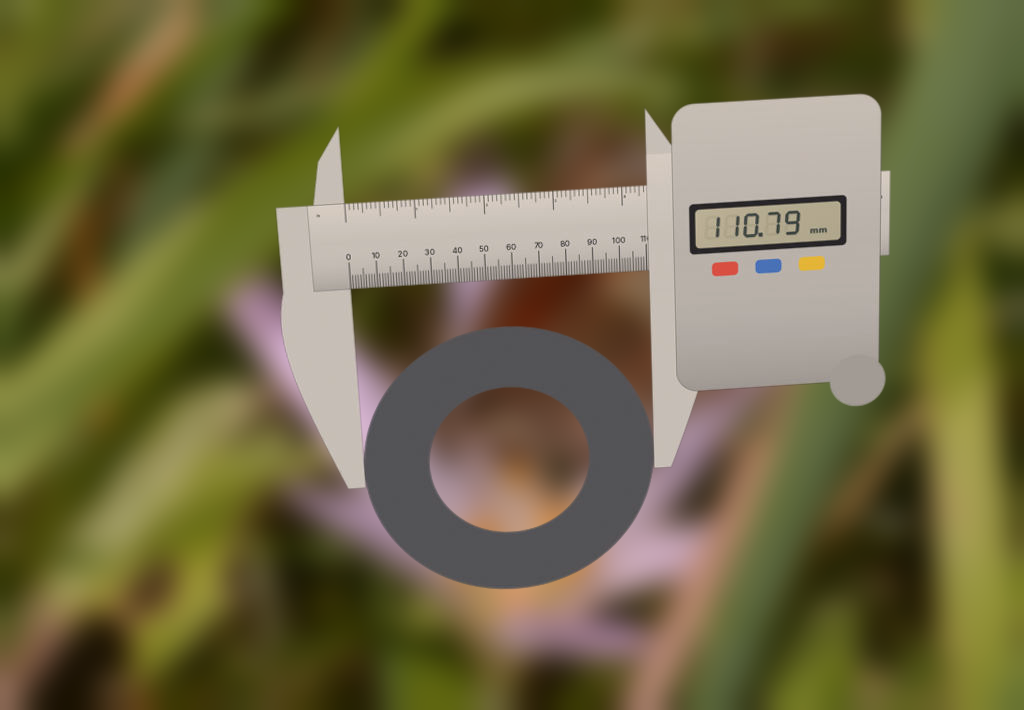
110.79 mm
